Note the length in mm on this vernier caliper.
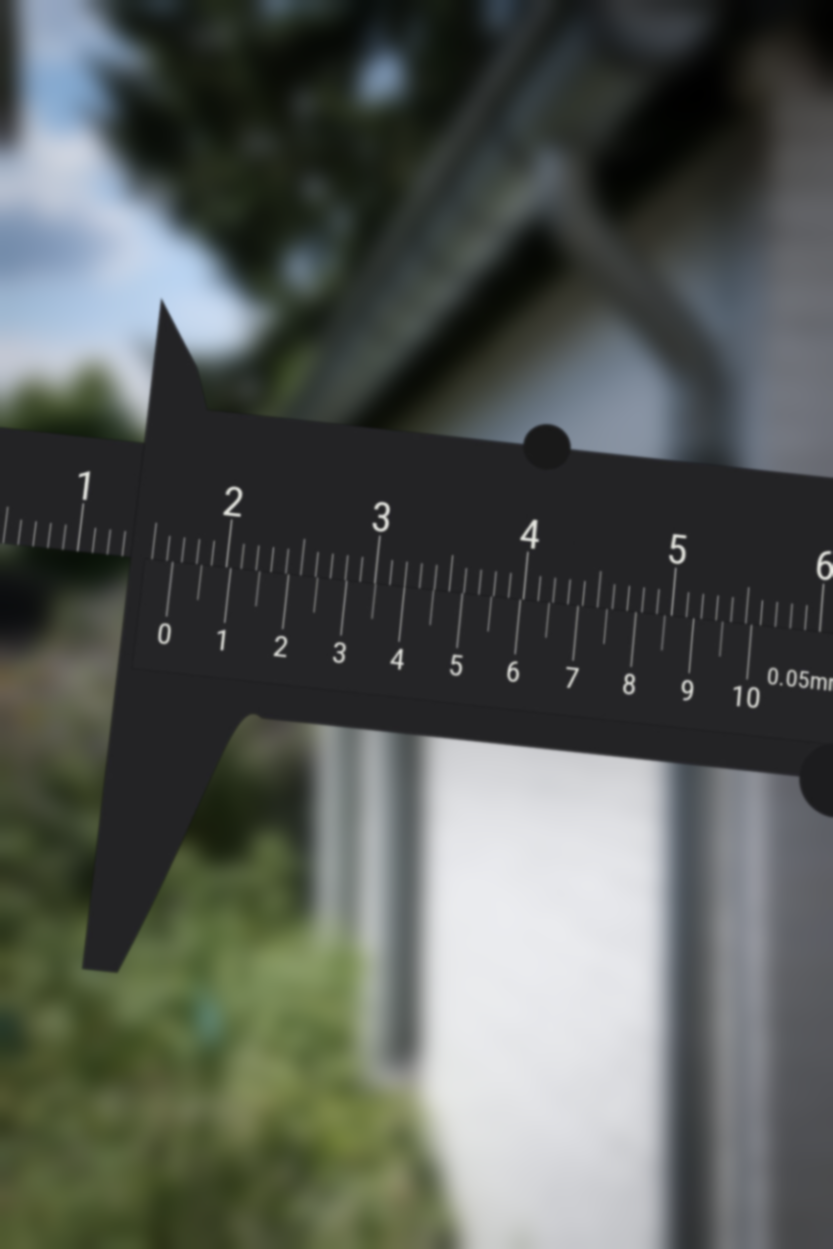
16.4 mm
